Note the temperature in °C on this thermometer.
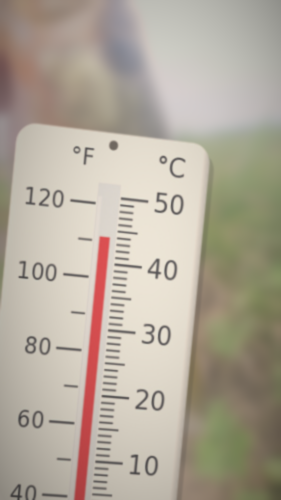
44 °C
